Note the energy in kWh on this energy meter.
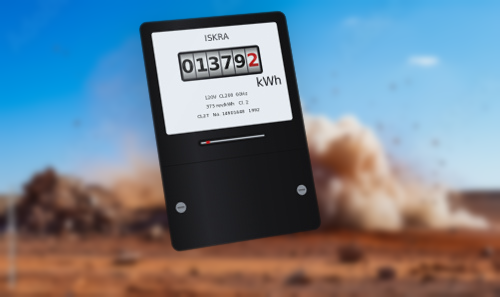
1379.2 kWh
